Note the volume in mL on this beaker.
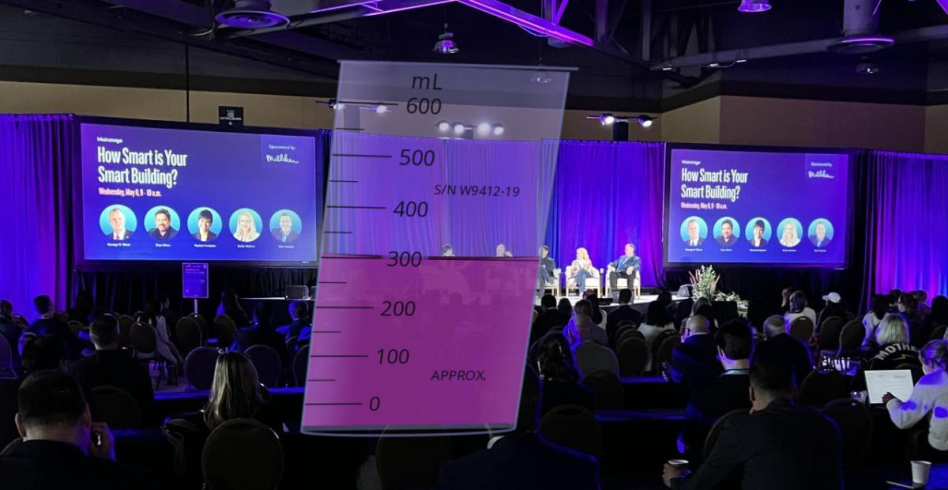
300 mL
